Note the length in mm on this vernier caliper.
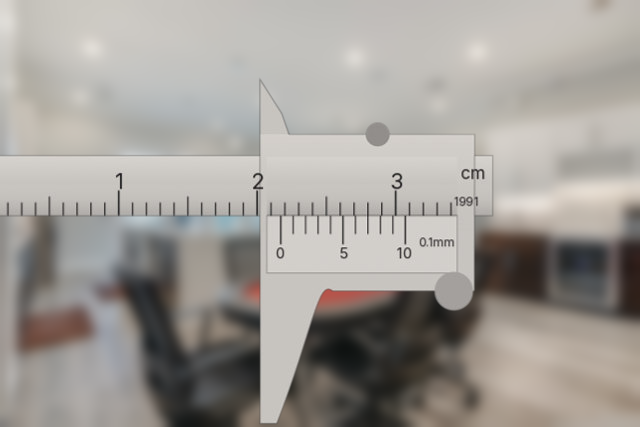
21.7 mm
